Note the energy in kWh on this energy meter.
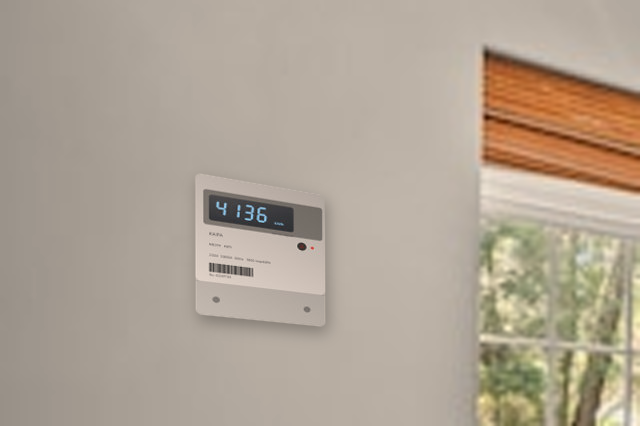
4136 kWh
